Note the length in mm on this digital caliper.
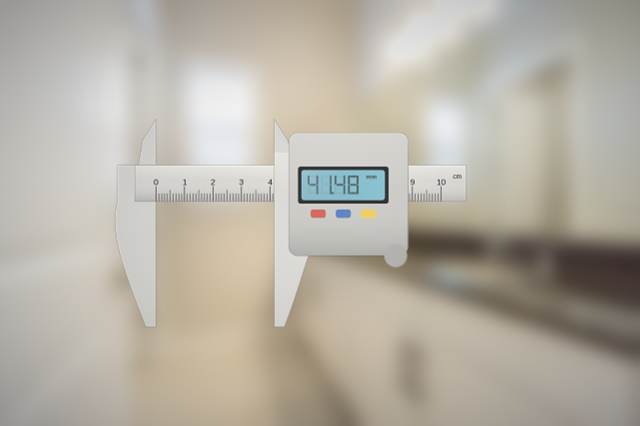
41.48 mm
